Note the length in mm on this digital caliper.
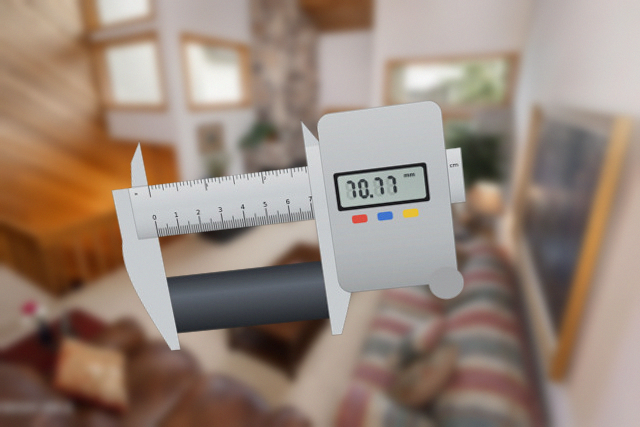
70.77 mm
